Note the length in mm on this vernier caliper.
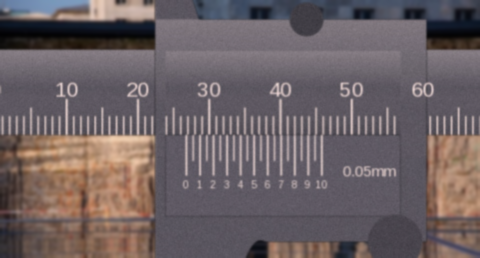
26.8 mm
